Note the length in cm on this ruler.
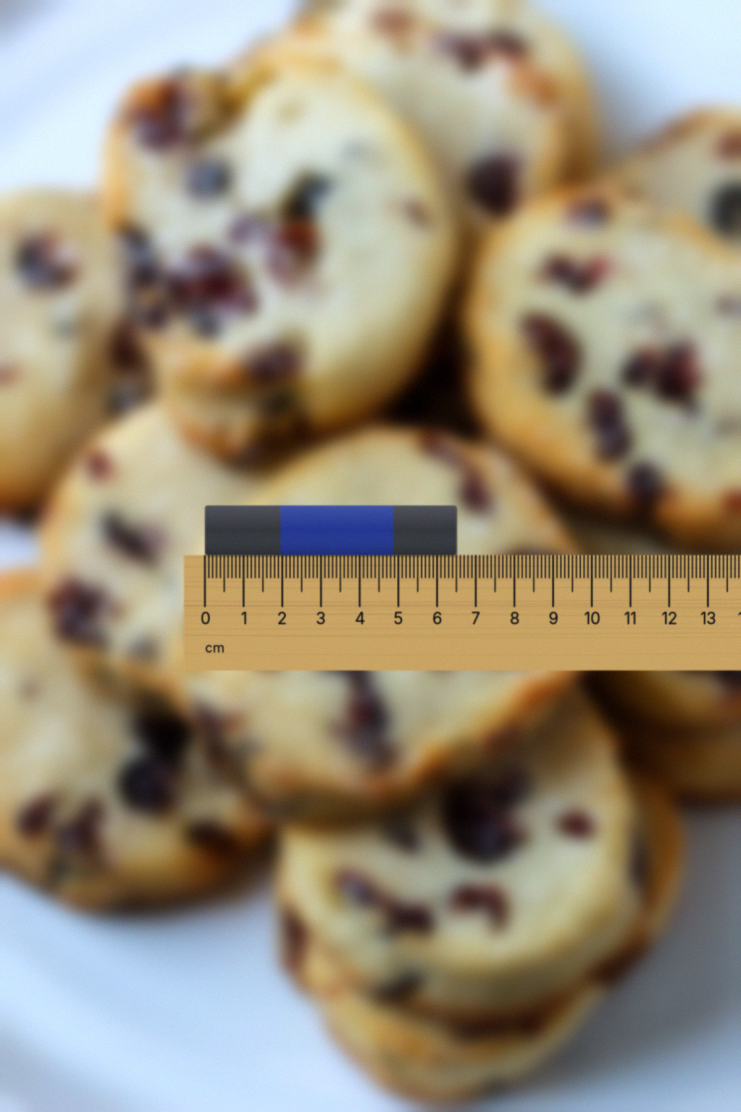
6.5 cm
